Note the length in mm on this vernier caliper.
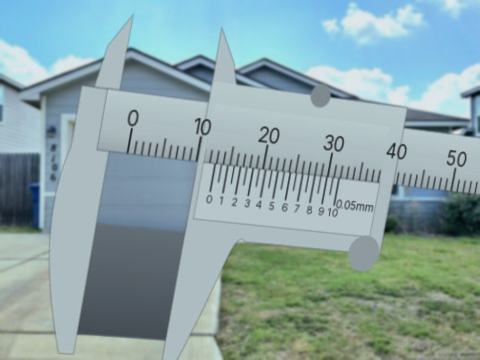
12.8 mm
